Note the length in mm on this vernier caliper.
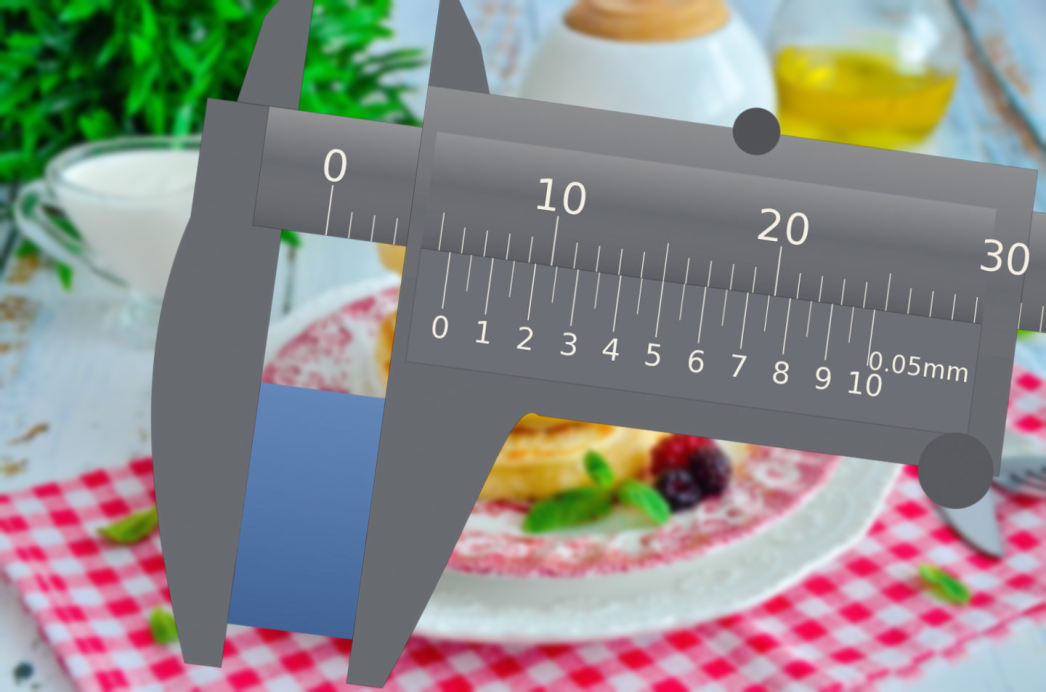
5.50 mm
